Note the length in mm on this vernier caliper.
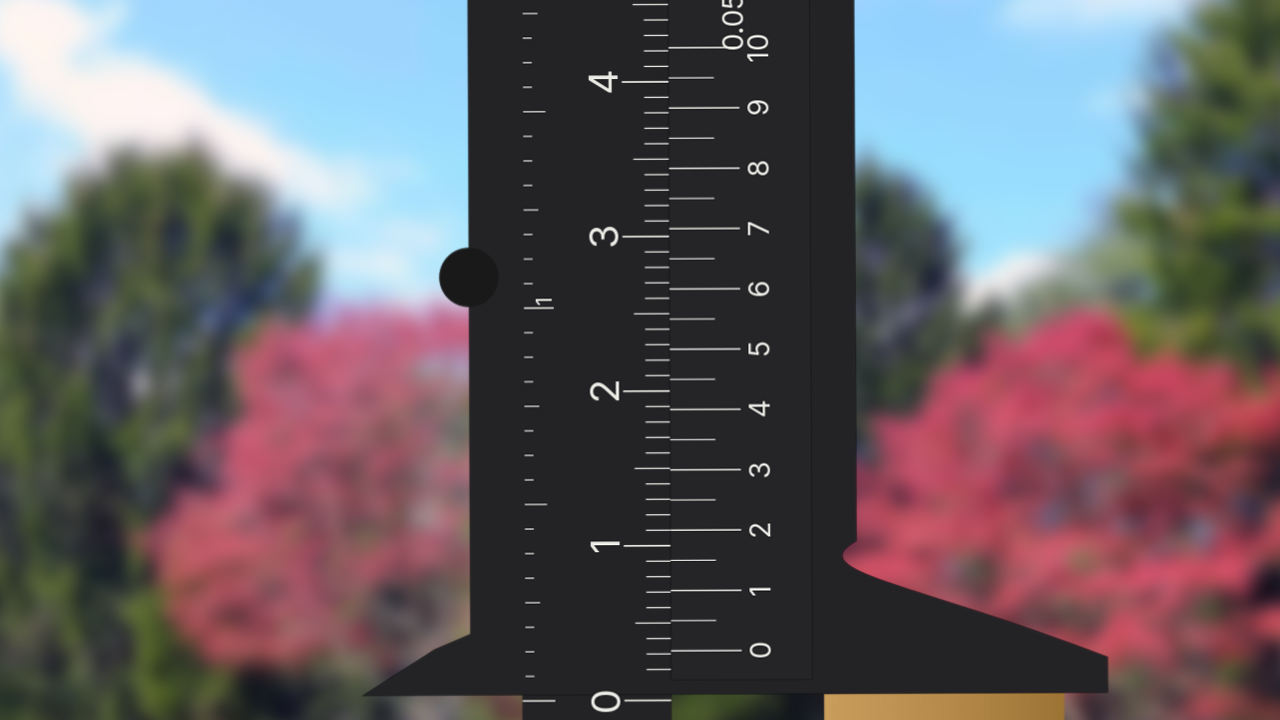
3.2 mm
